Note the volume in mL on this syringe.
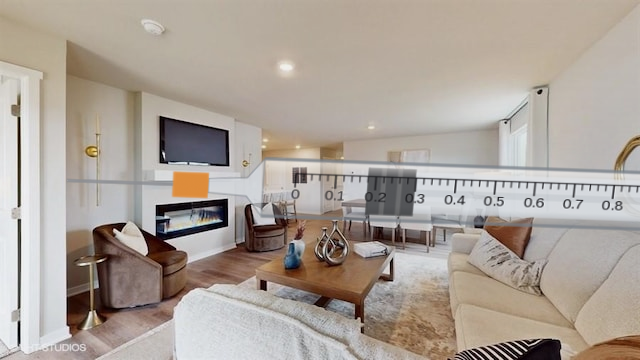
0.18 mL
